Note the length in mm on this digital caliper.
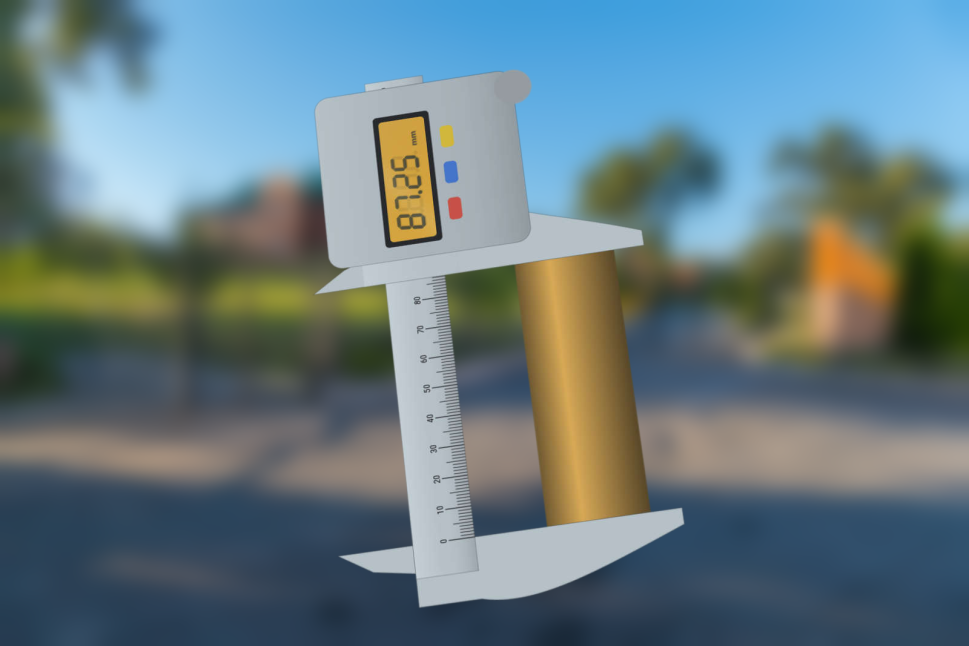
87.25 mm
